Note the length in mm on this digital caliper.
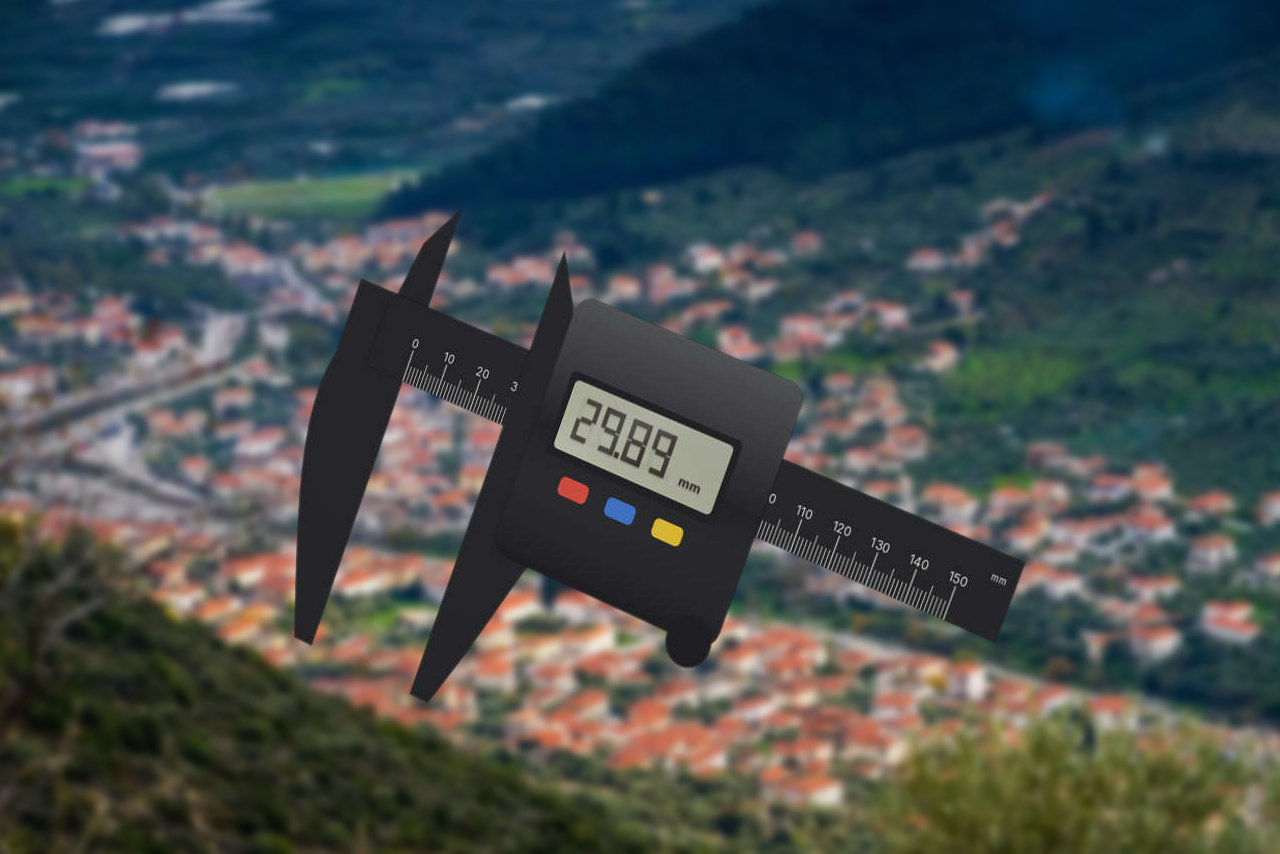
29.89 mm
